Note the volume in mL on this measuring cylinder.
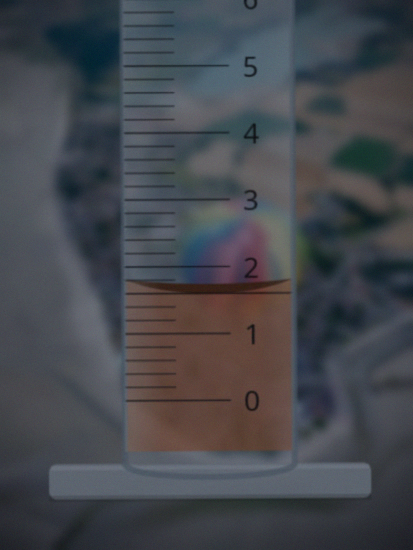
1.6 mL
